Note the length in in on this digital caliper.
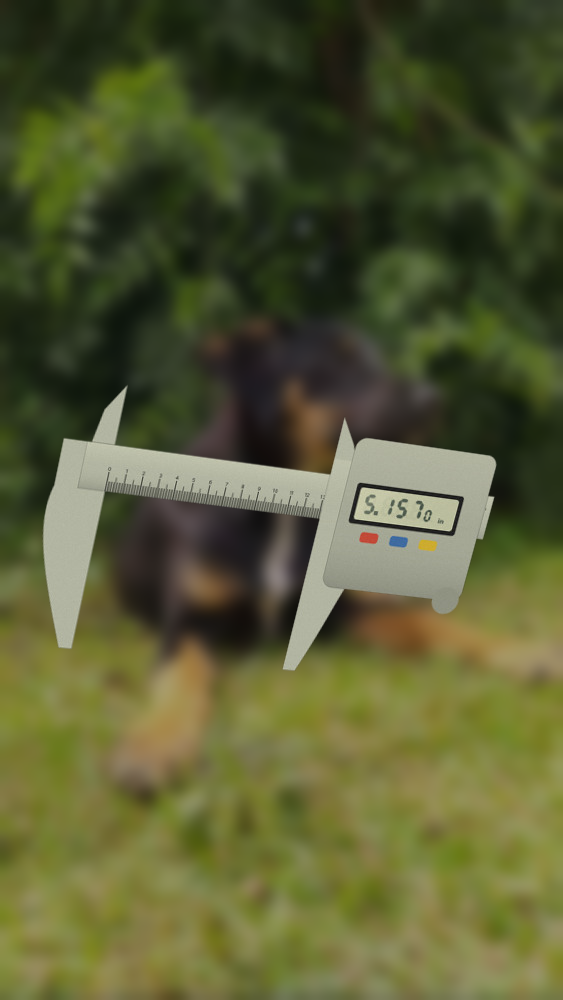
5.1570 in
